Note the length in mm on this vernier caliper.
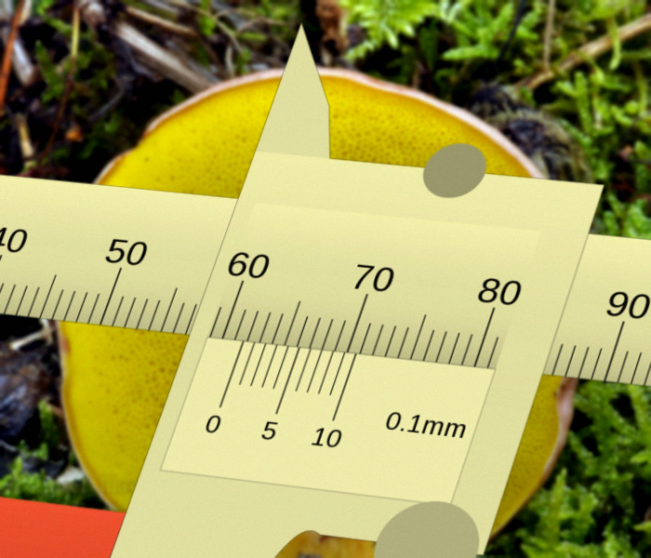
61.7 mm
